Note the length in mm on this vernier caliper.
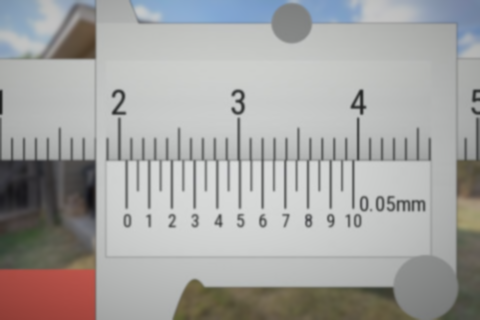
20.6 mm
